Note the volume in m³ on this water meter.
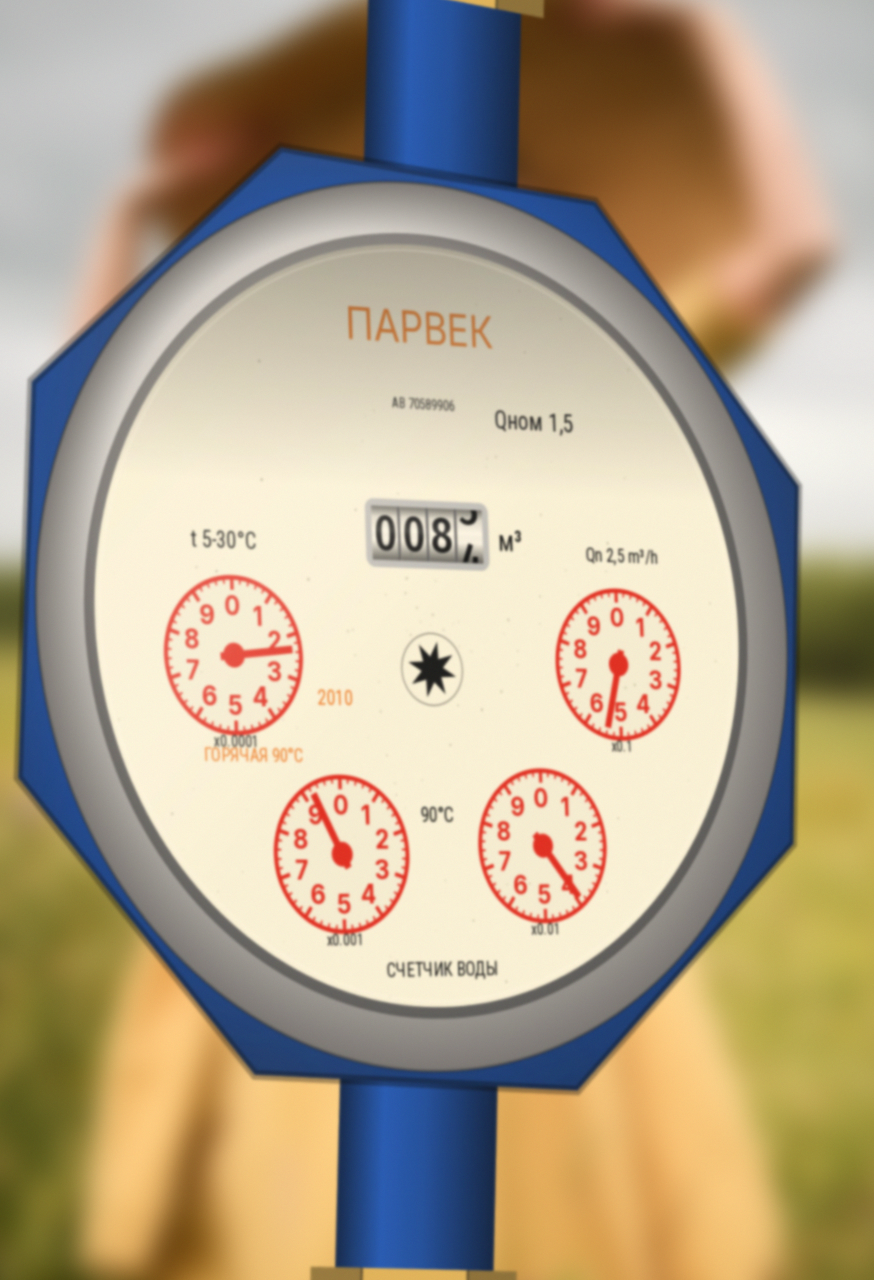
83.5392 m³
